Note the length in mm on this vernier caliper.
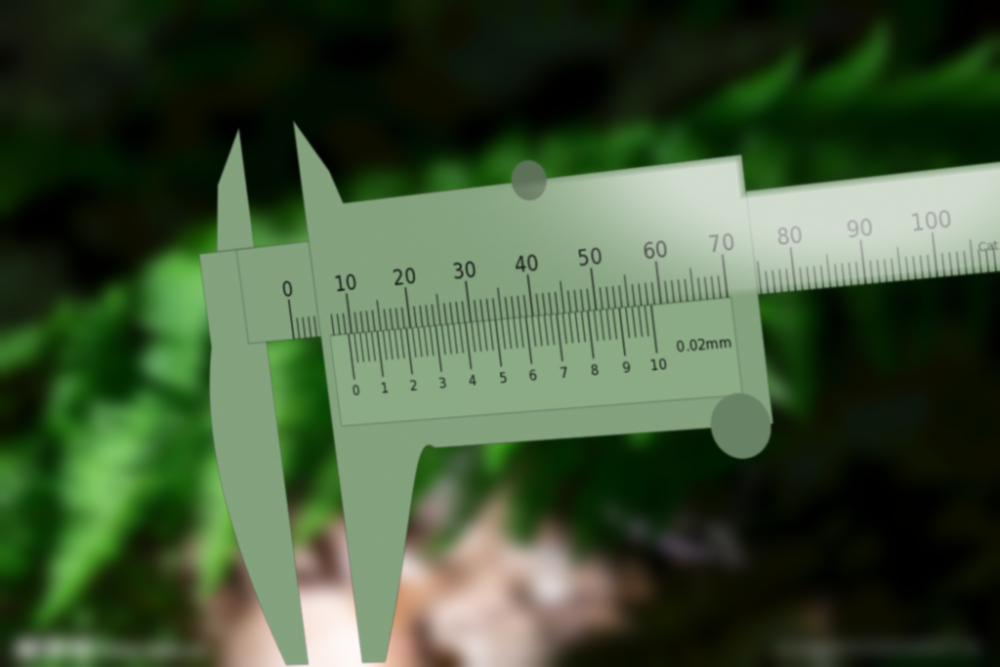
9.5 mm
